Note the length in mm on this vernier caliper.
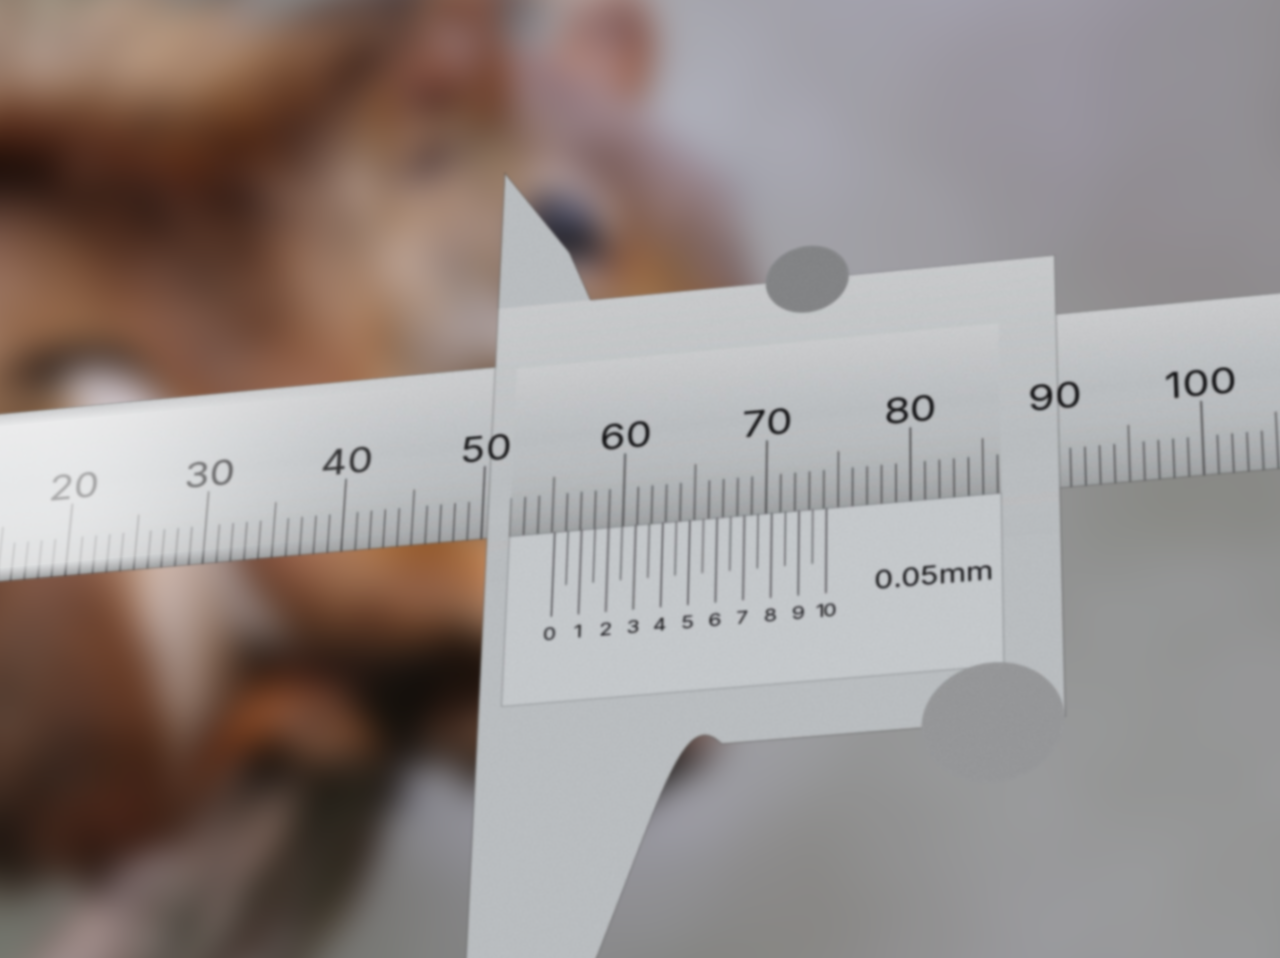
55.2 mm
